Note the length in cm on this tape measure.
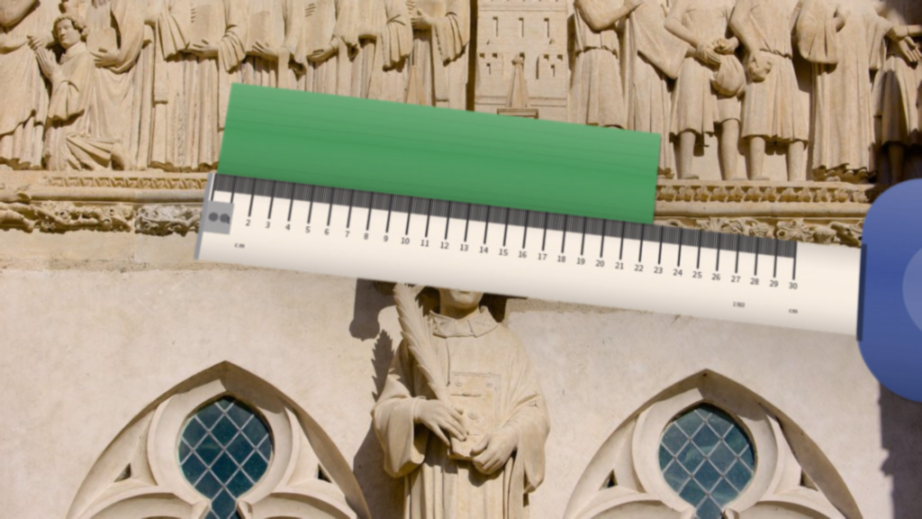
22.5 cm
